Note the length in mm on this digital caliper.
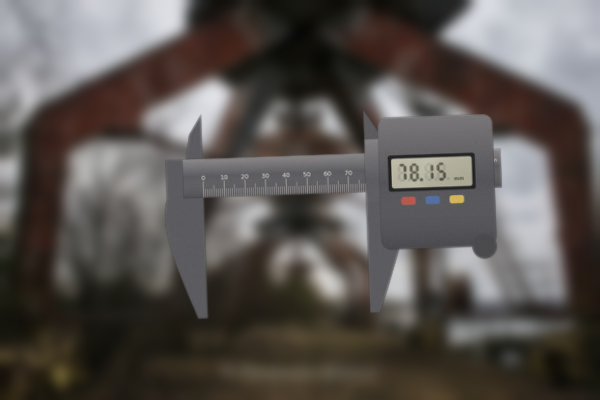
78.15 mm
